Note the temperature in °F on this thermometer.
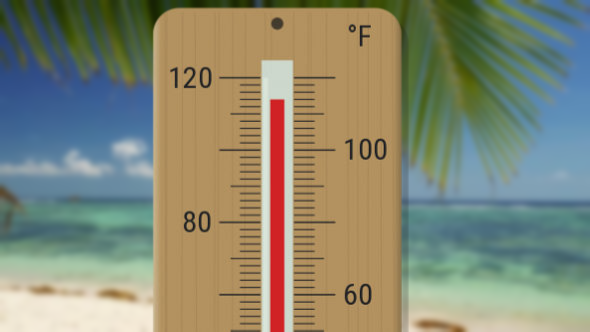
114 °F
